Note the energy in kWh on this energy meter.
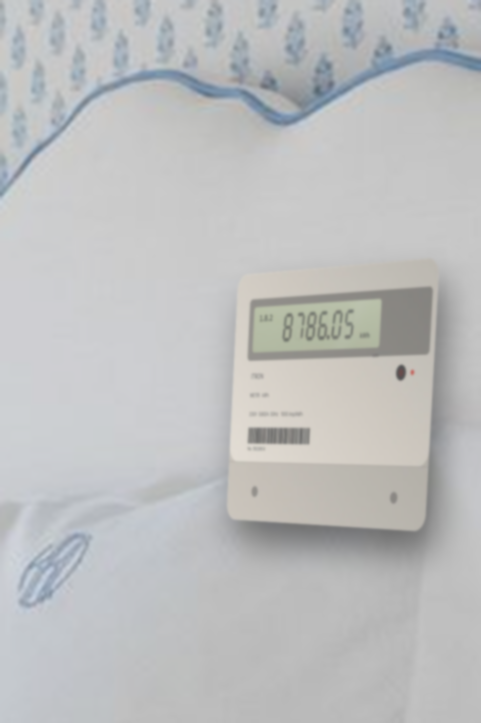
8786.05 kWh
